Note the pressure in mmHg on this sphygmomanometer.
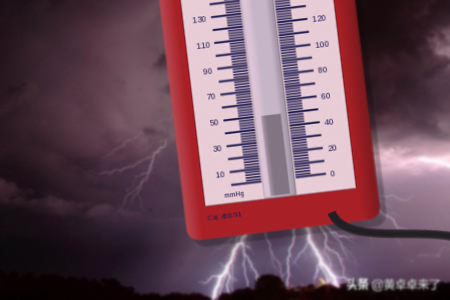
50 mmHg
